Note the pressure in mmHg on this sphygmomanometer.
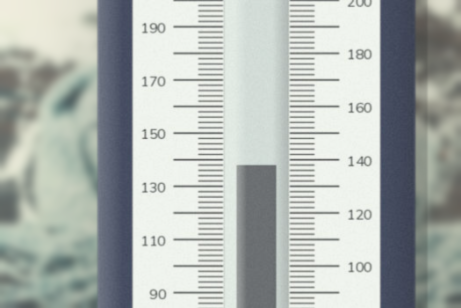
138 mmHg
